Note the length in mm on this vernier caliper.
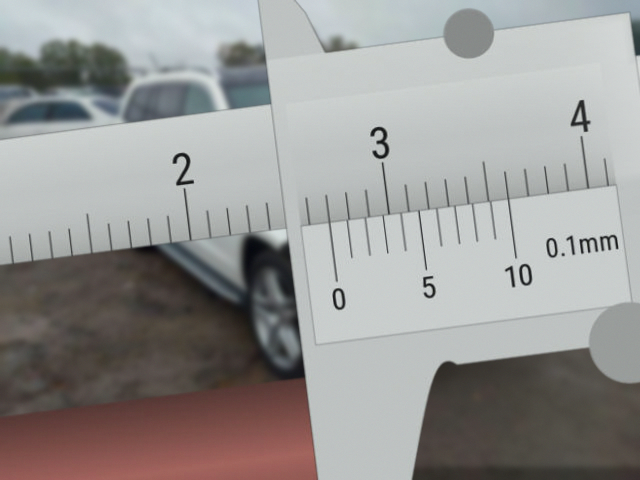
27.0 mm
